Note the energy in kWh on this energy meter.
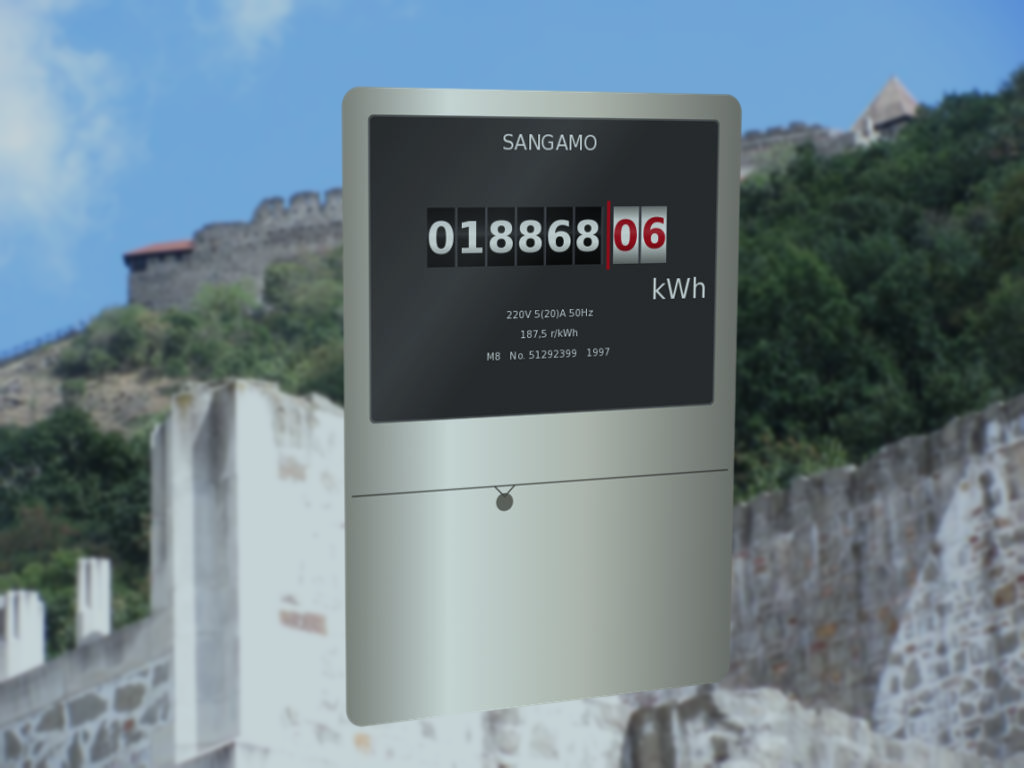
18868.06 kWh
